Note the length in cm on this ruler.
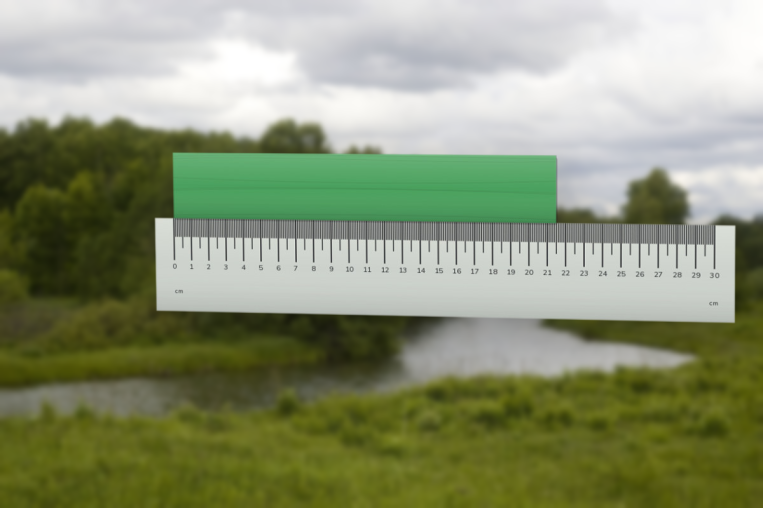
21.5 cm
